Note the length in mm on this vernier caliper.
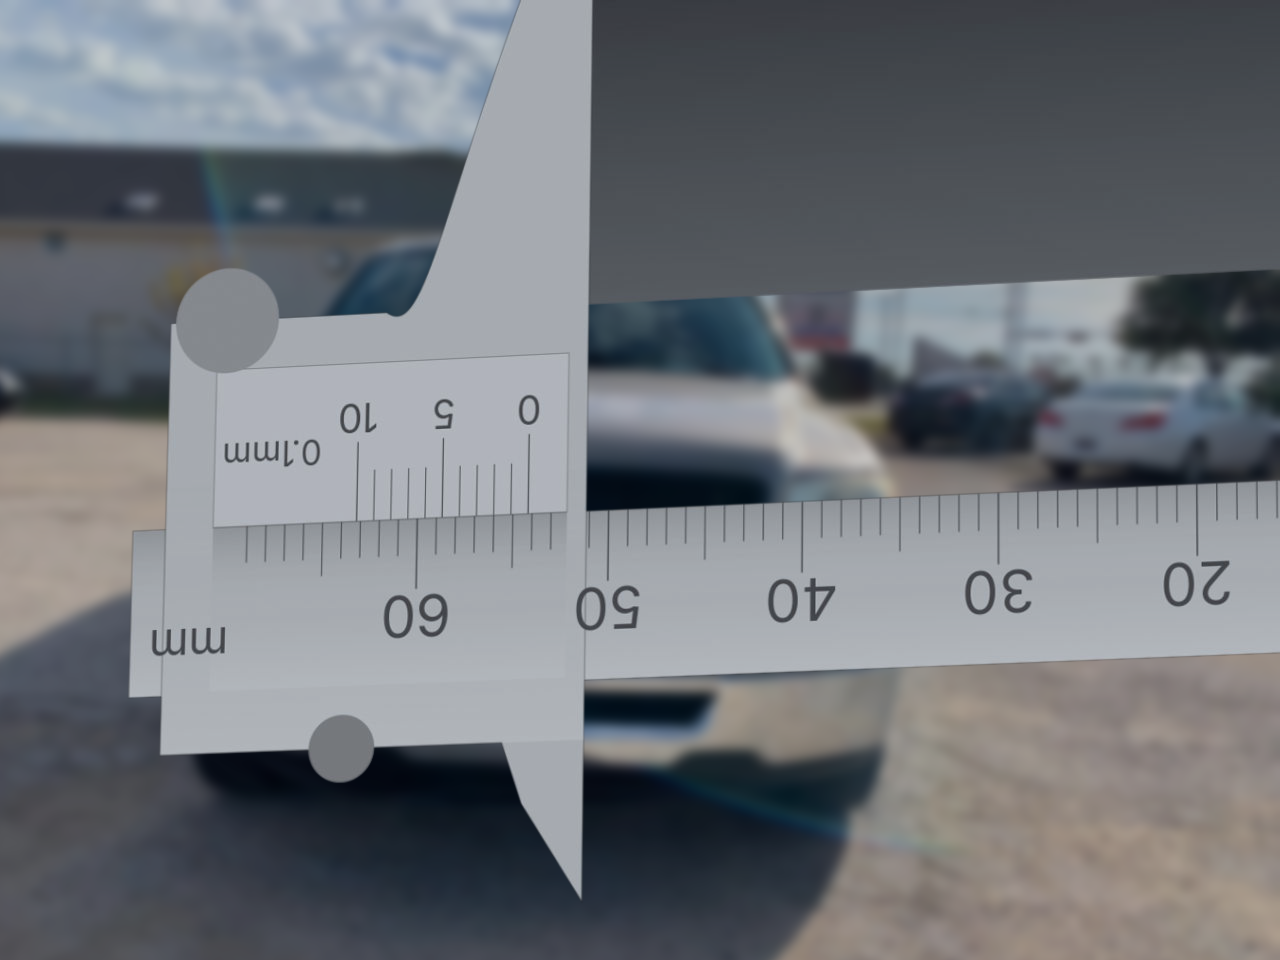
54.2 mm
